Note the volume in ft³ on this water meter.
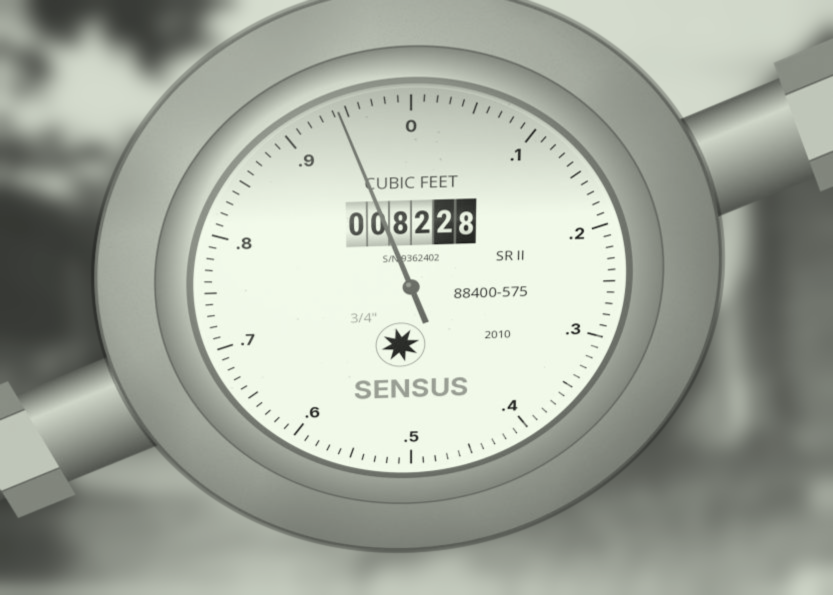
8227.94 ft³
